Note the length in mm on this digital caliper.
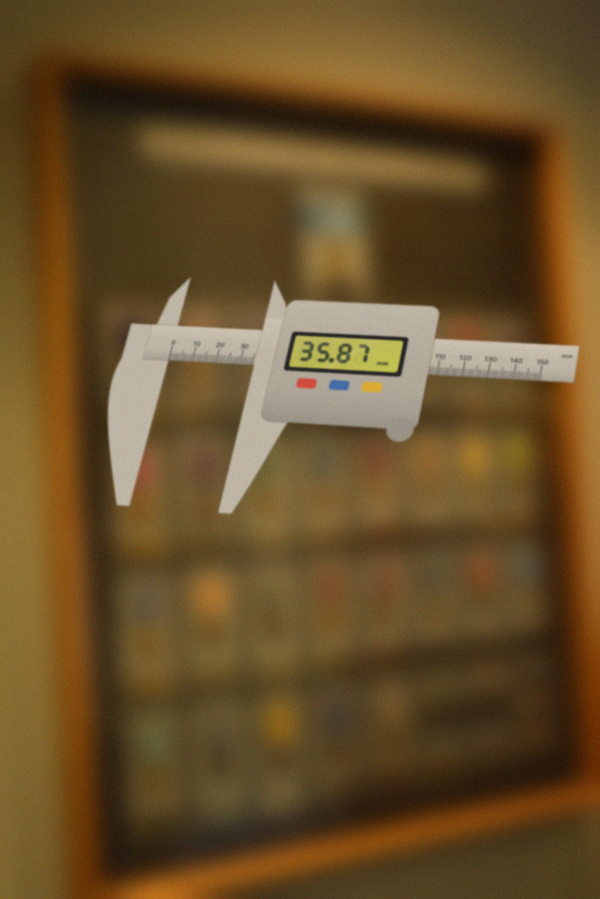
35.87 mm
